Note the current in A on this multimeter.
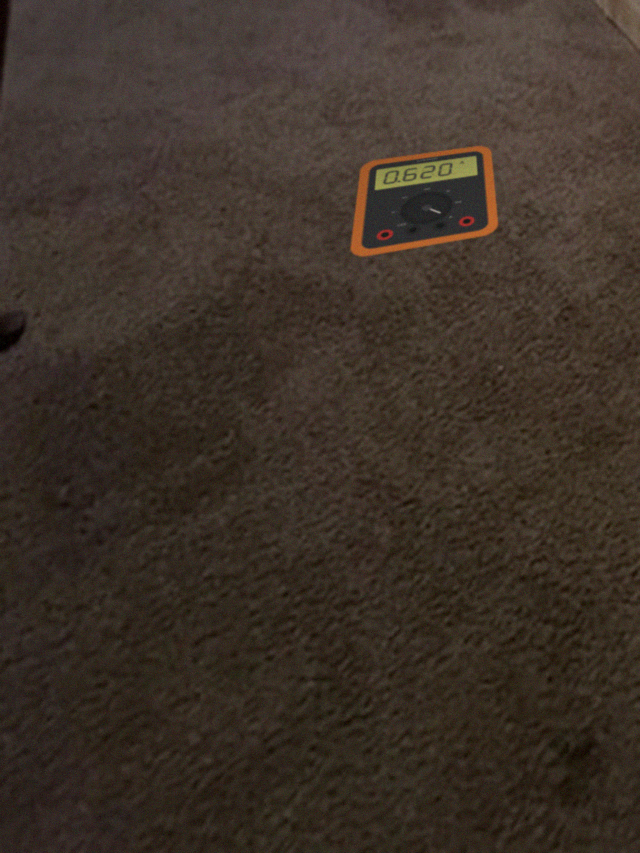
0.620 A
